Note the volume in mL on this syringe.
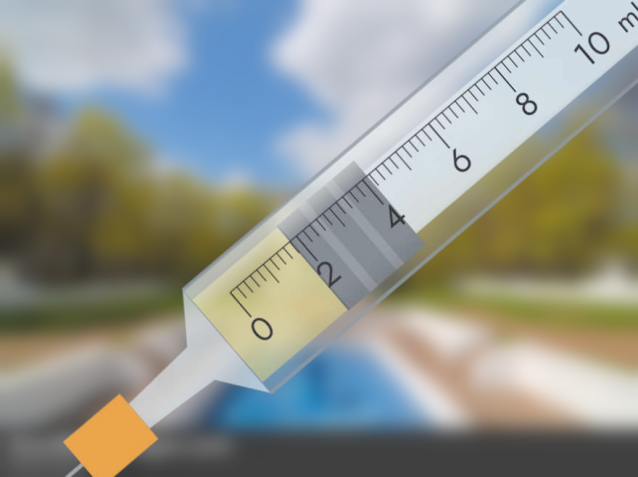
1.8 mL
